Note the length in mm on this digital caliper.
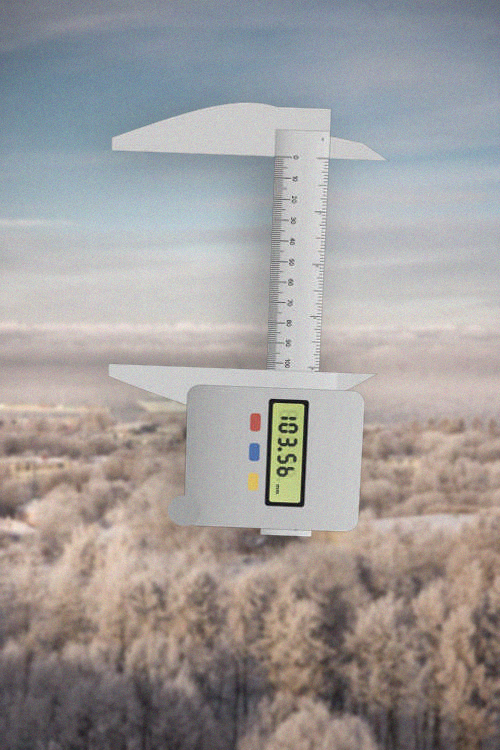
103.56 mm
